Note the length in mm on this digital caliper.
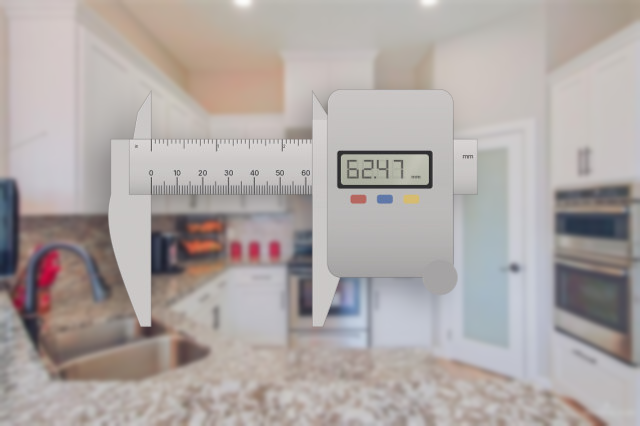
62.47 mm
